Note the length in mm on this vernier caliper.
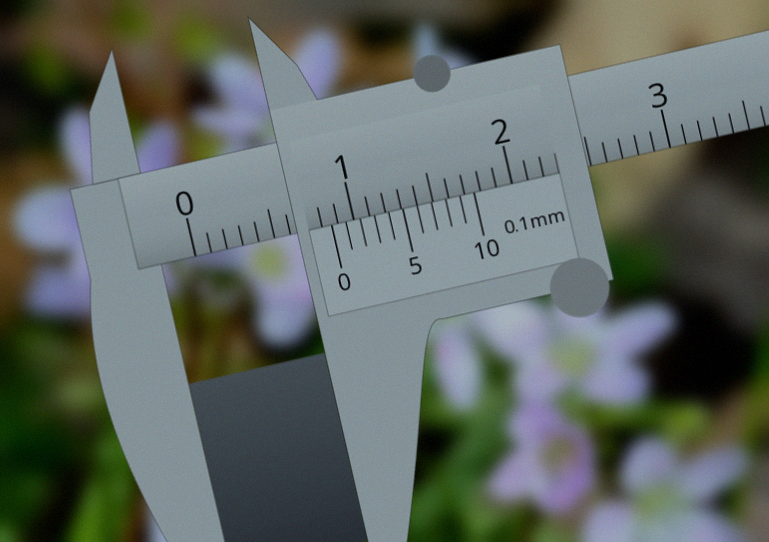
8.6 mm
